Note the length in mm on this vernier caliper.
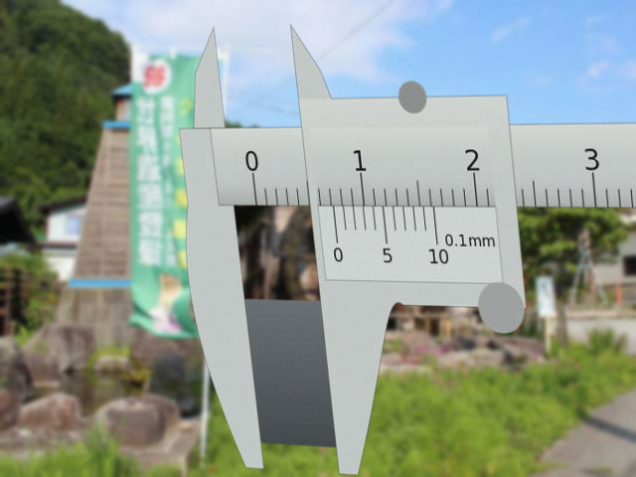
7.2 mm
